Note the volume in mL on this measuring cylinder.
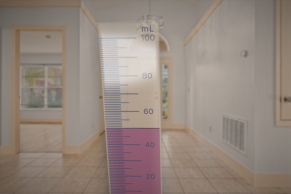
50 mL
